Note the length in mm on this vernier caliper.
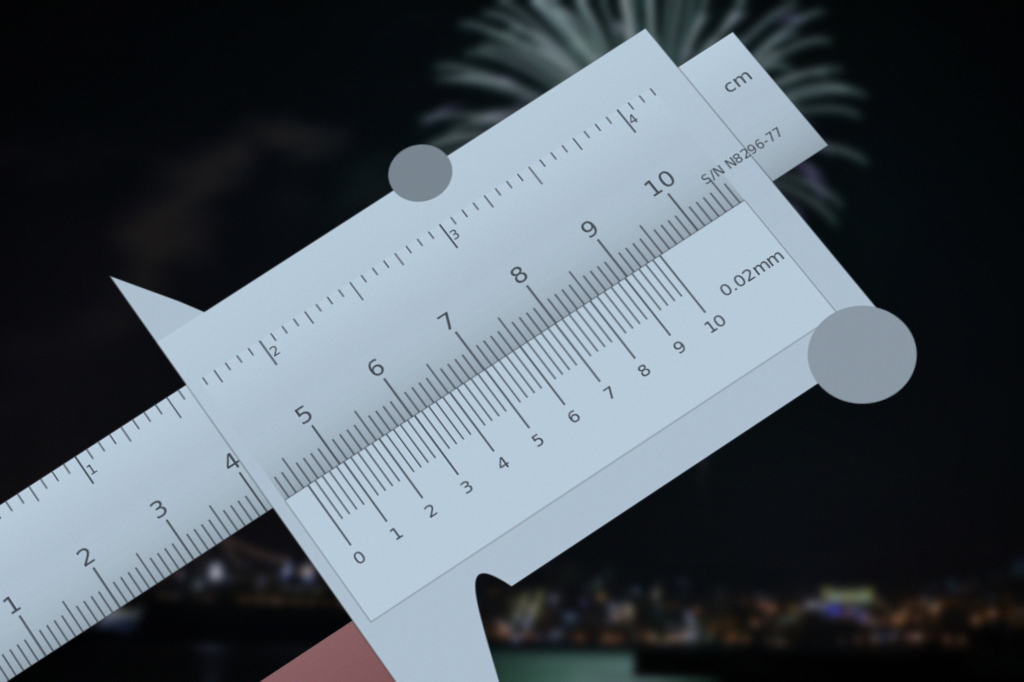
45.6 mm
